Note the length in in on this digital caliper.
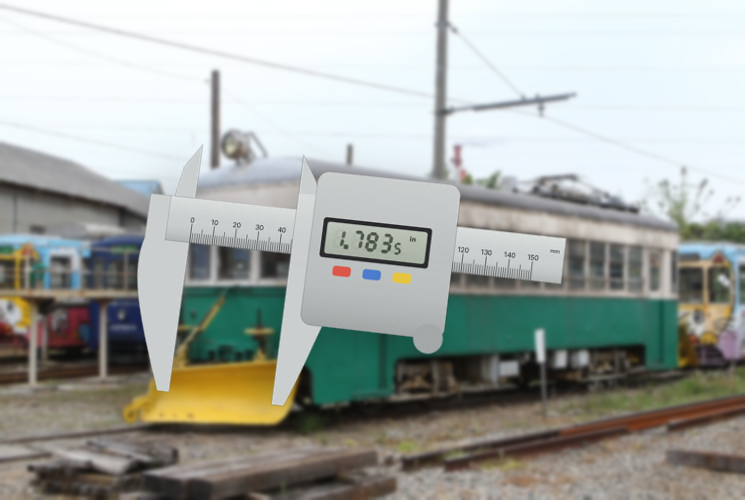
1.7835 in
